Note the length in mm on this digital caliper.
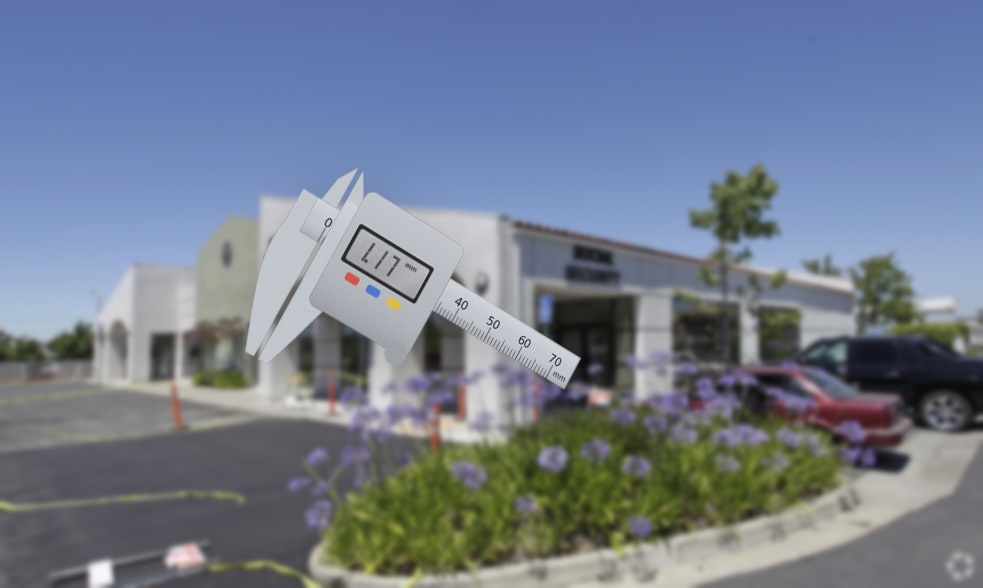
1.17 mm
